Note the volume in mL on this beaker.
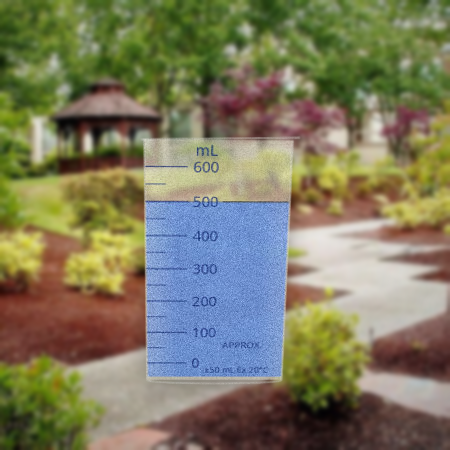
500 mL
